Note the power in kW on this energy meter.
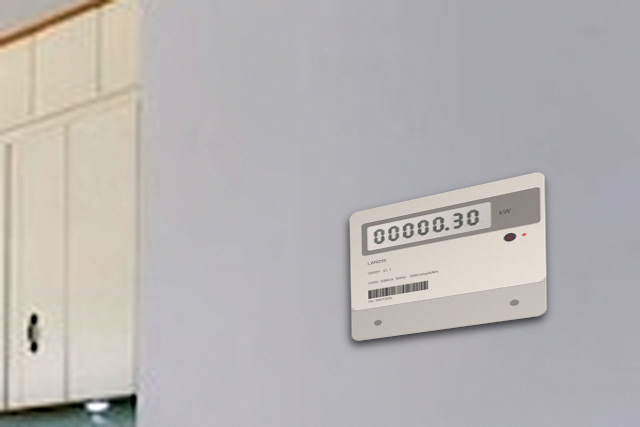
0.30 kW
